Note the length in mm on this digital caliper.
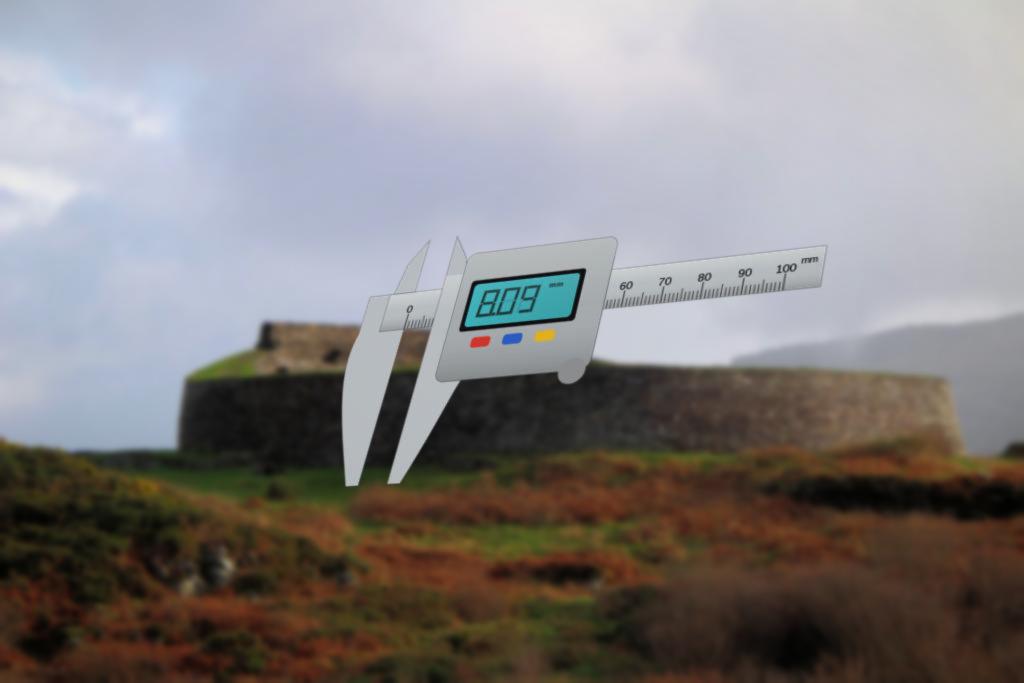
8.09 mm
